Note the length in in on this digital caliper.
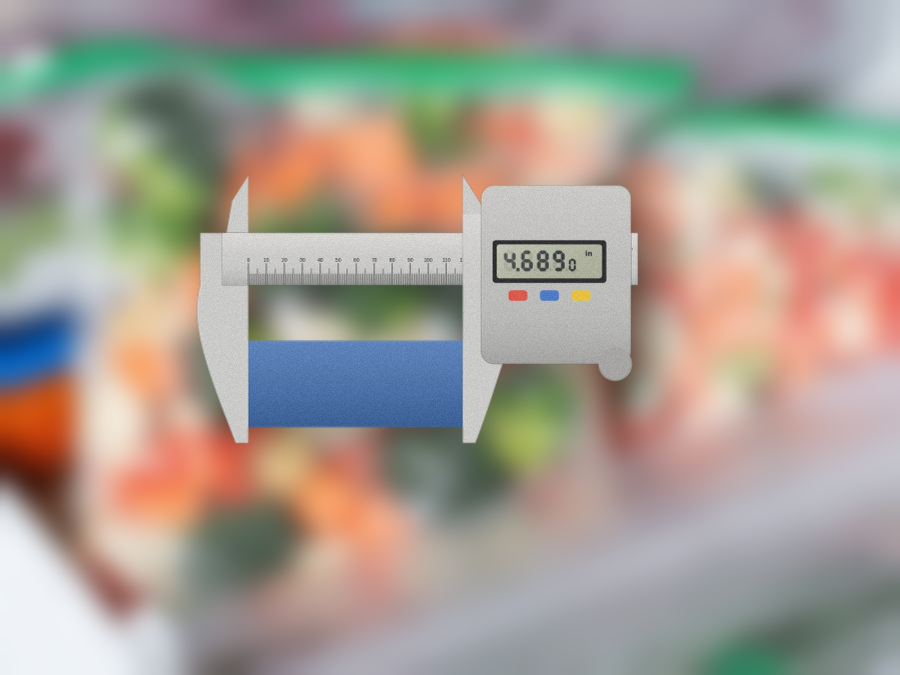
4.6890 in
